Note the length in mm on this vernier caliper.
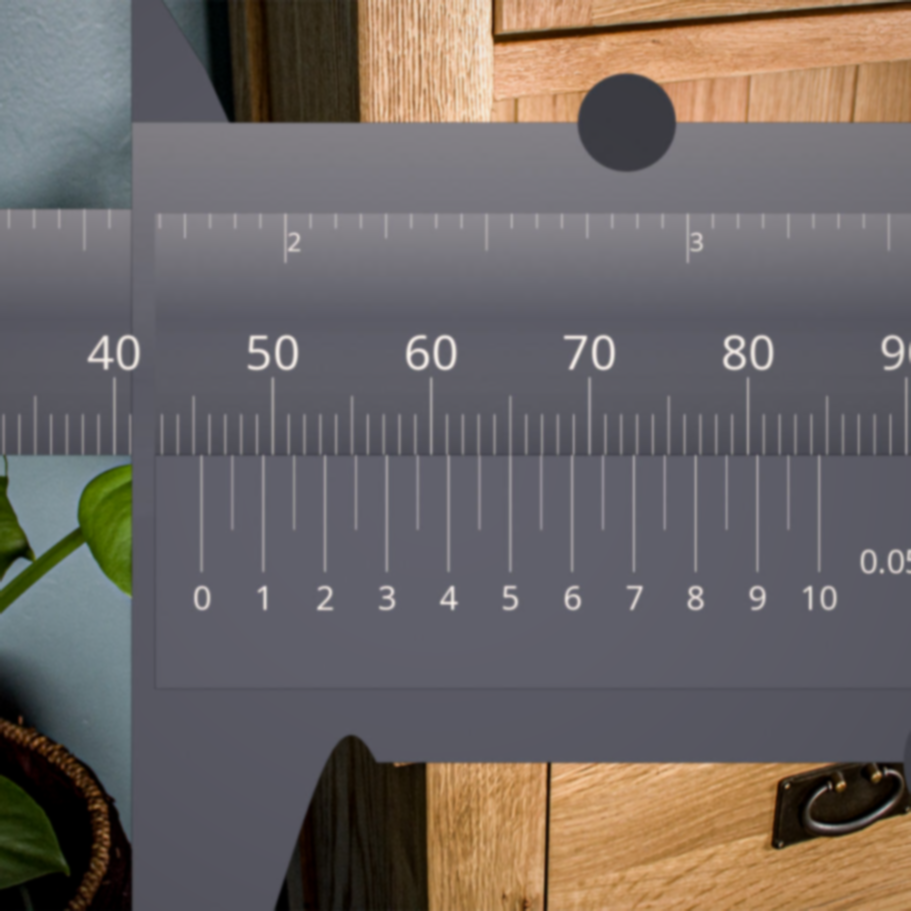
45.5 mm
